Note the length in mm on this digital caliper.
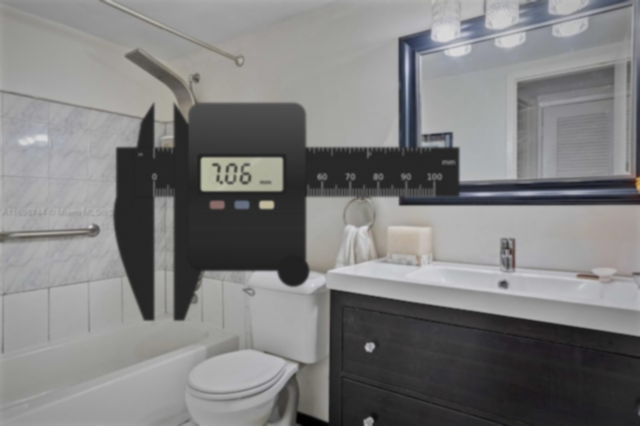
7.06 mm
